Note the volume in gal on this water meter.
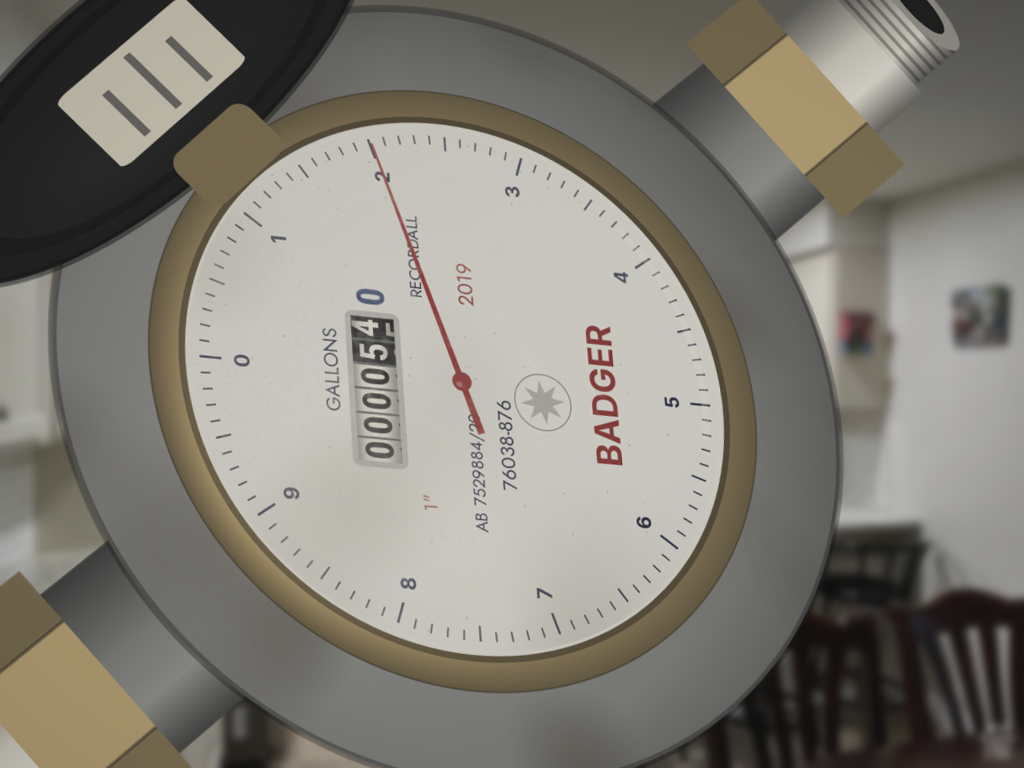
542.0 gal
